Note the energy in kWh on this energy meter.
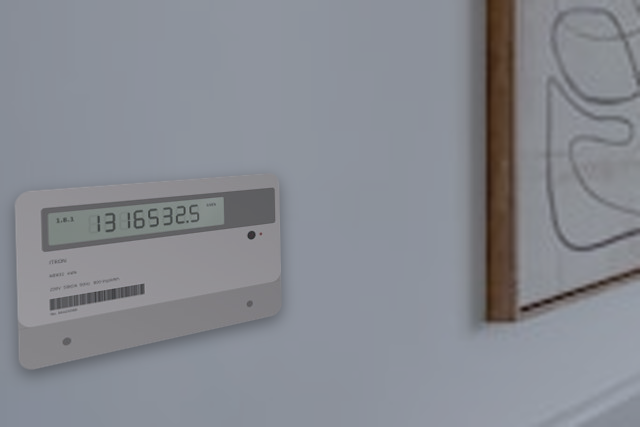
1316532.5 kWh
